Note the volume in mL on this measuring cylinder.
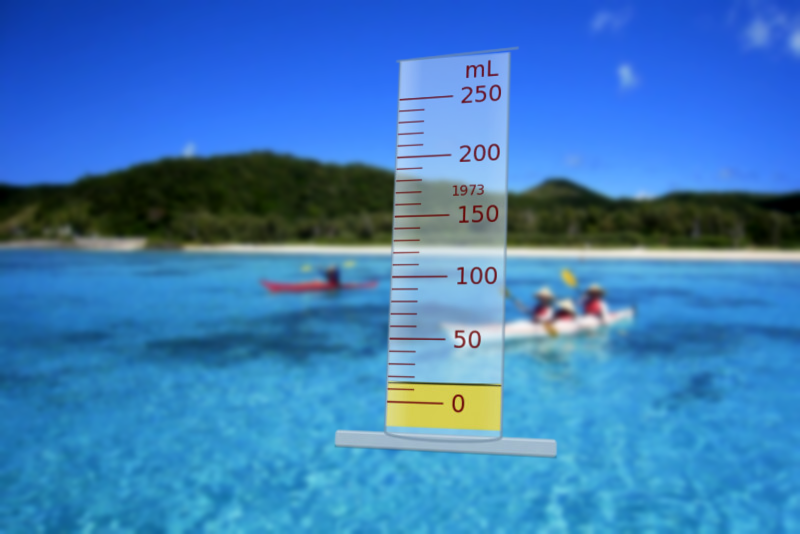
15 mL
